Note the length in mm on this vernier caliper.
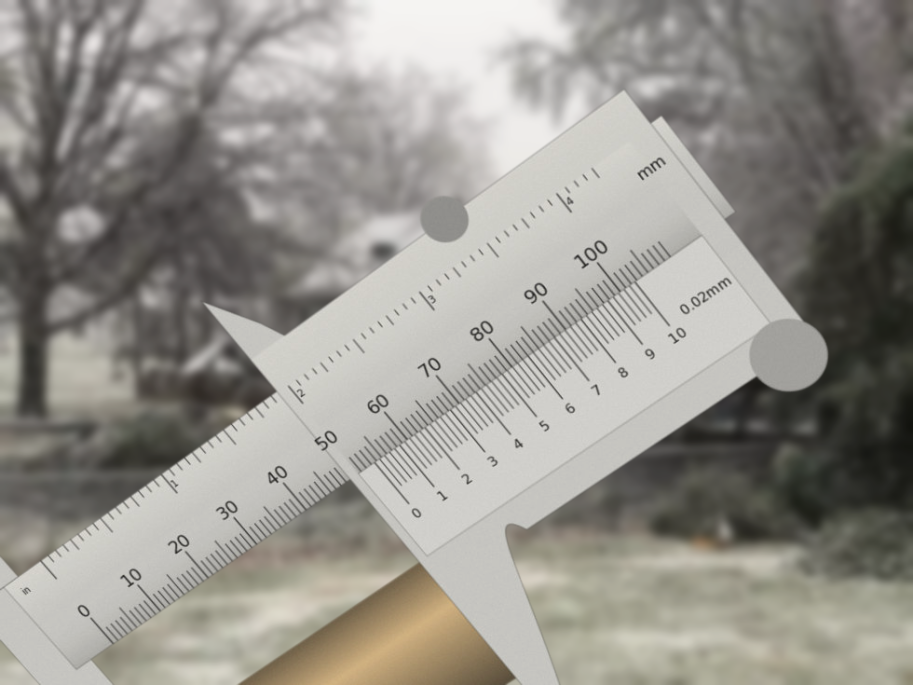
53.6 mm
